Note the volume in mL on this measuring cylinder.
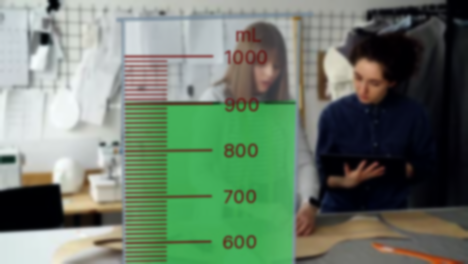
900 mL
